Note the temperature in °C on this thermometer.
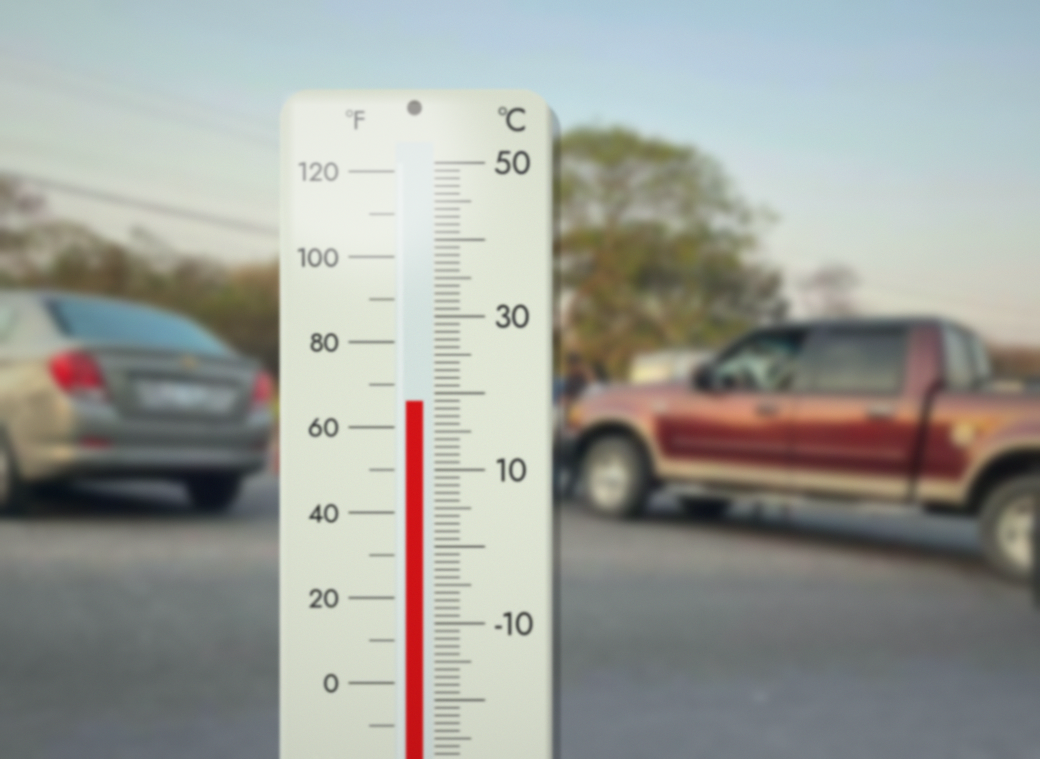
19 °C
